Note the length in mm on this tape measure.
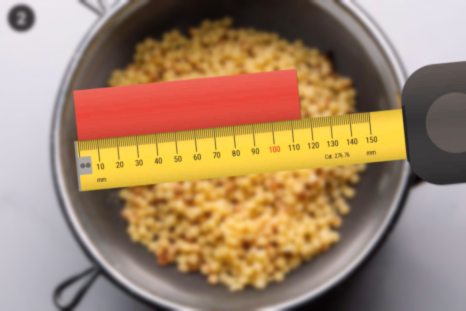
115 mm
